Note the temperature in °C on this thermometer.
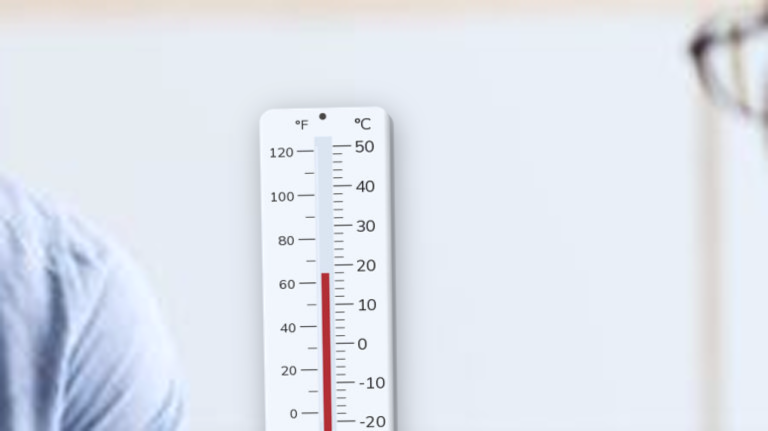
18 °C
